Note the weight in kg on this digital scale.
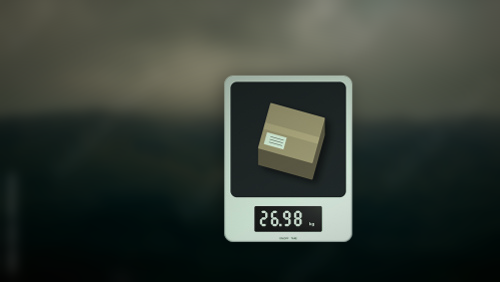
26.98 kg
